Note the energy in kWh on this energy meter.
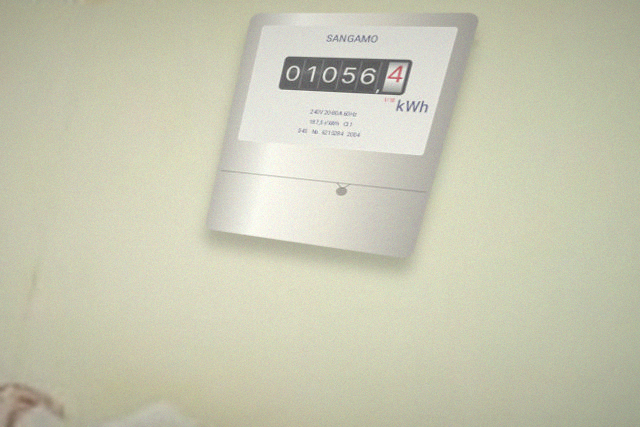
1056.4 kWh
